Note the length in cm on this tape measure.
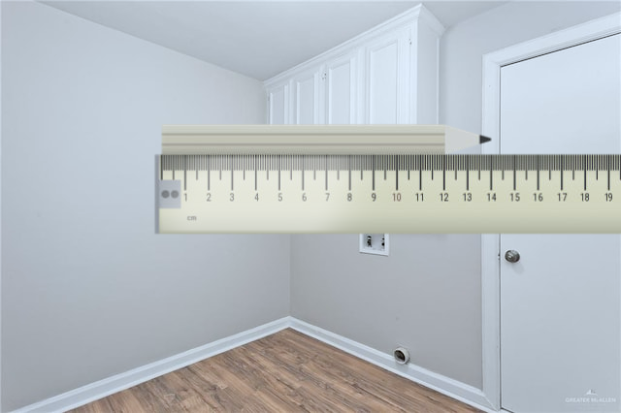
14 cm
